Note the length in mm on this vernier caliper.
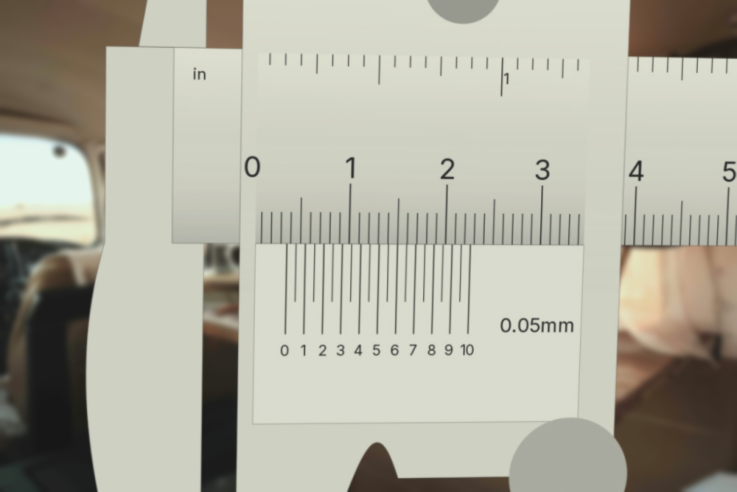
3.6 mm
